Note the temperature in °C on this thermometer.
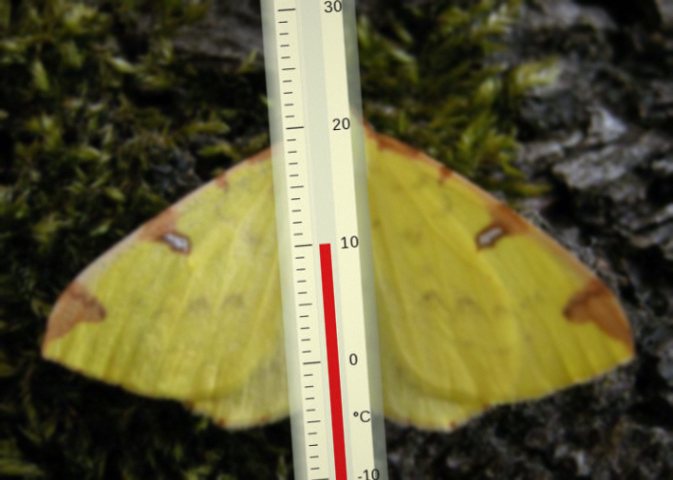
10 °C
